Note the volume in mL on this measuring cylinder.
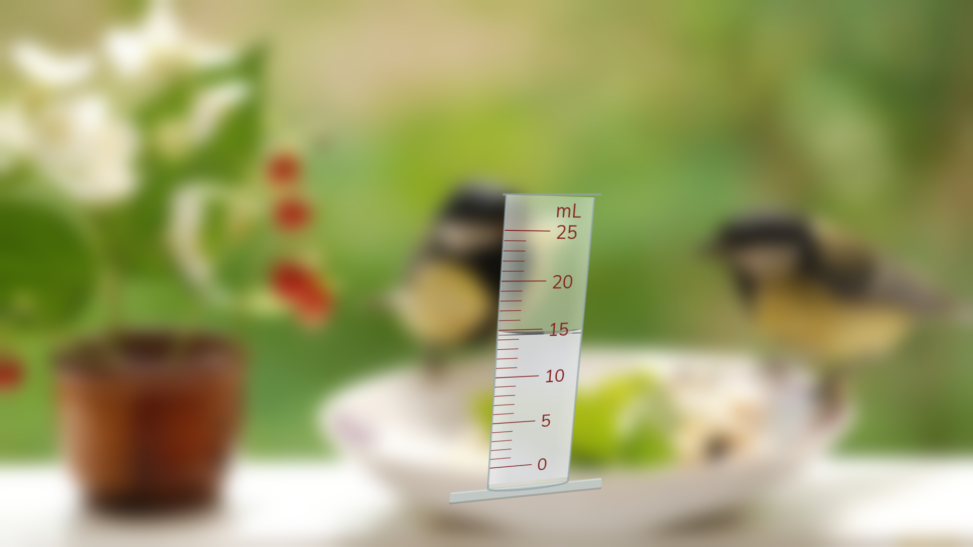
14.5 mL
